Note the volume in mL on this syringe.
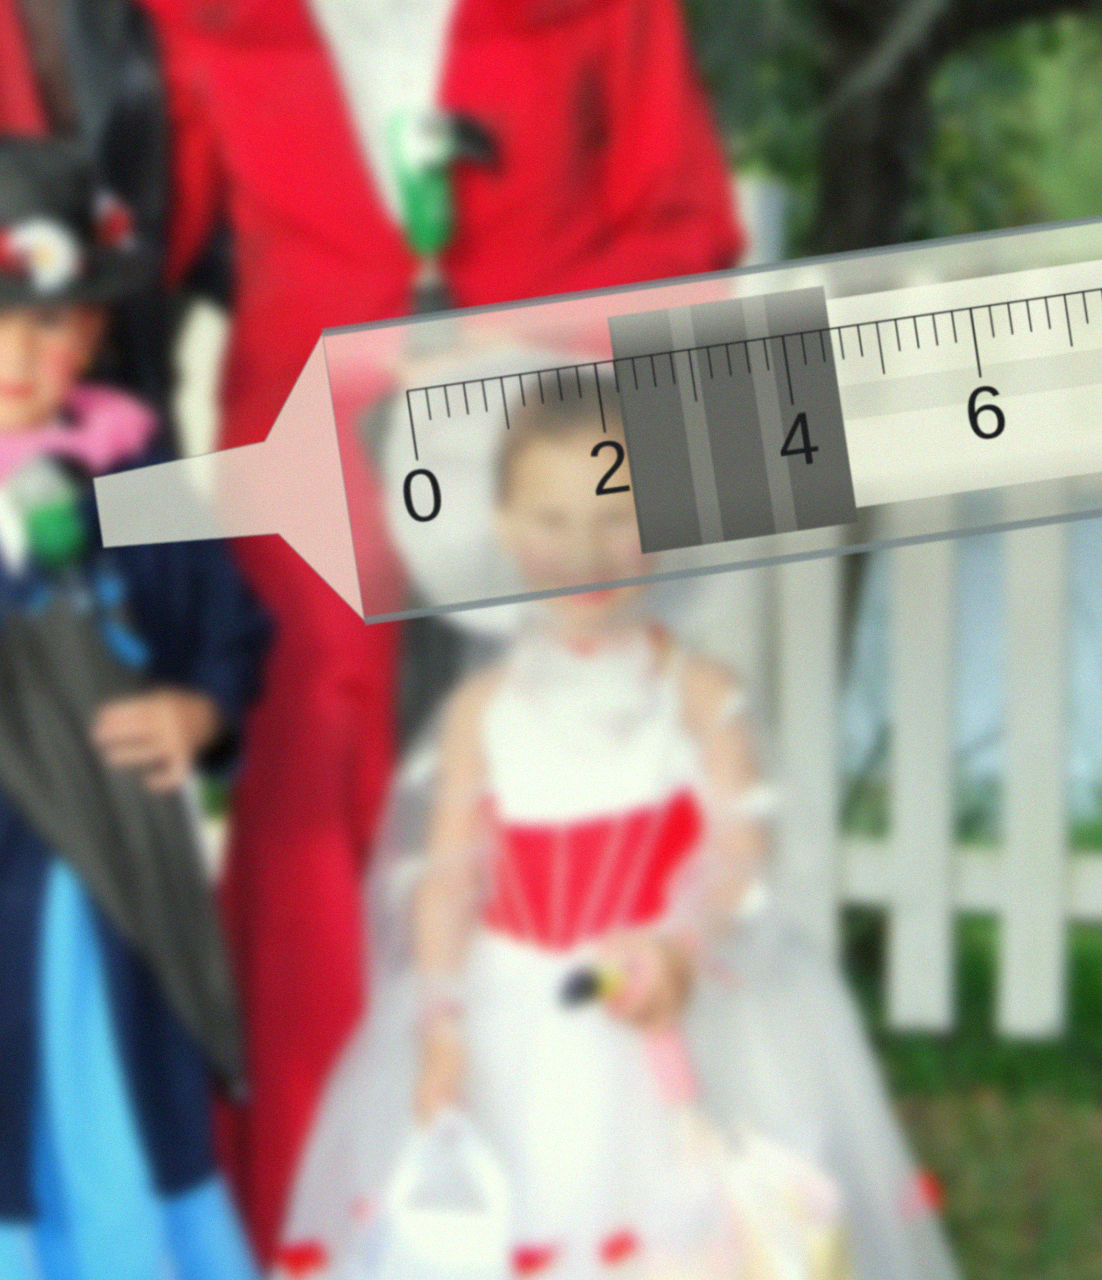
2.2 mL
